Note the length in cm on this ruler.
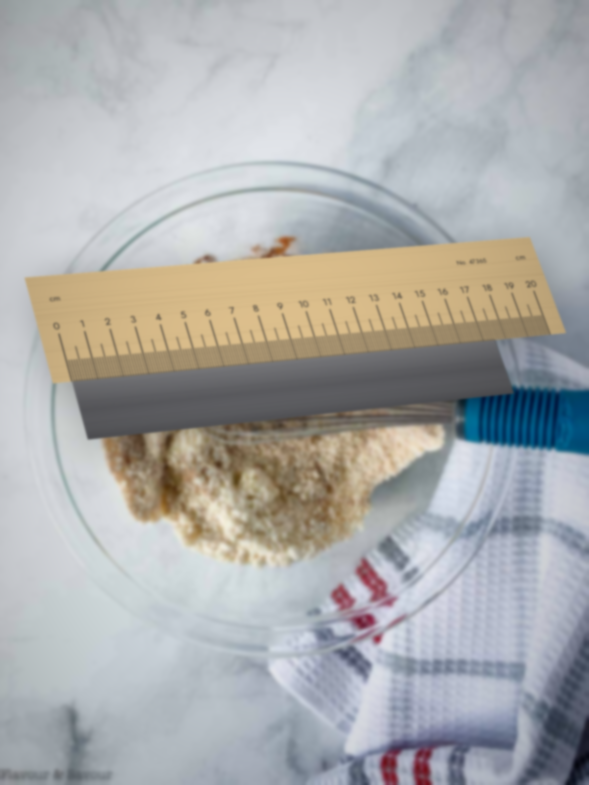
17.5 cm
